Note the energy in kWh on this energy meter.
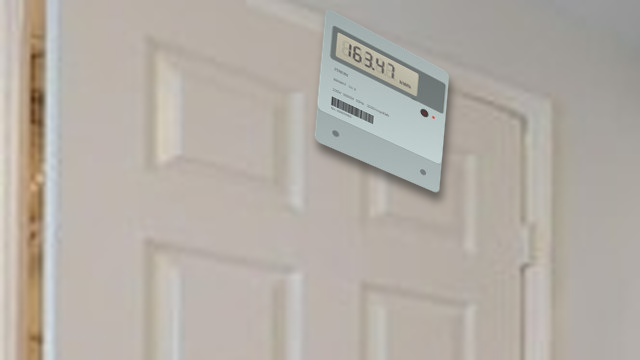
163.47 kWh
